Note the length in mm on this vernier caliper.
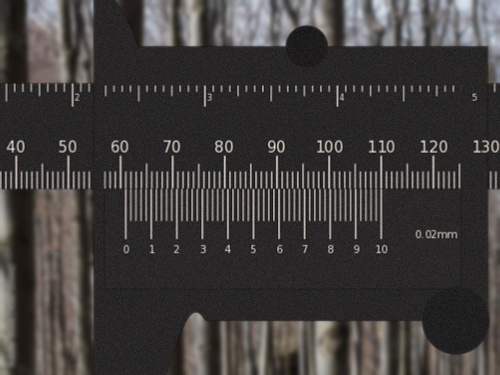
61.0 mm
